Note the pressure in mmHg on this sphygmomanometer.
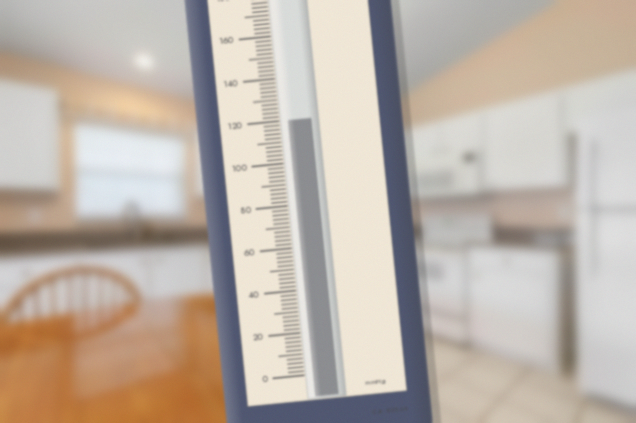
120 mmHg
